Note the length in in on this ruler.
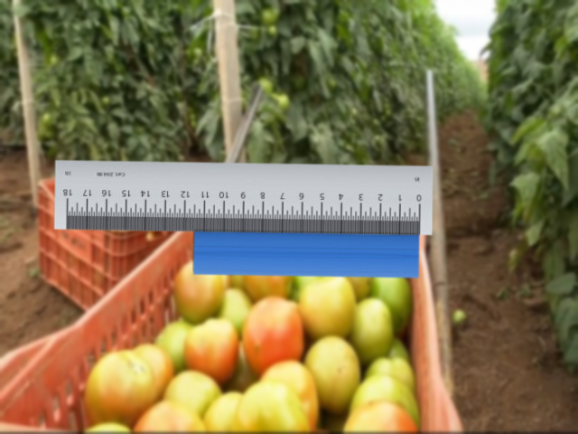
11.5 in
